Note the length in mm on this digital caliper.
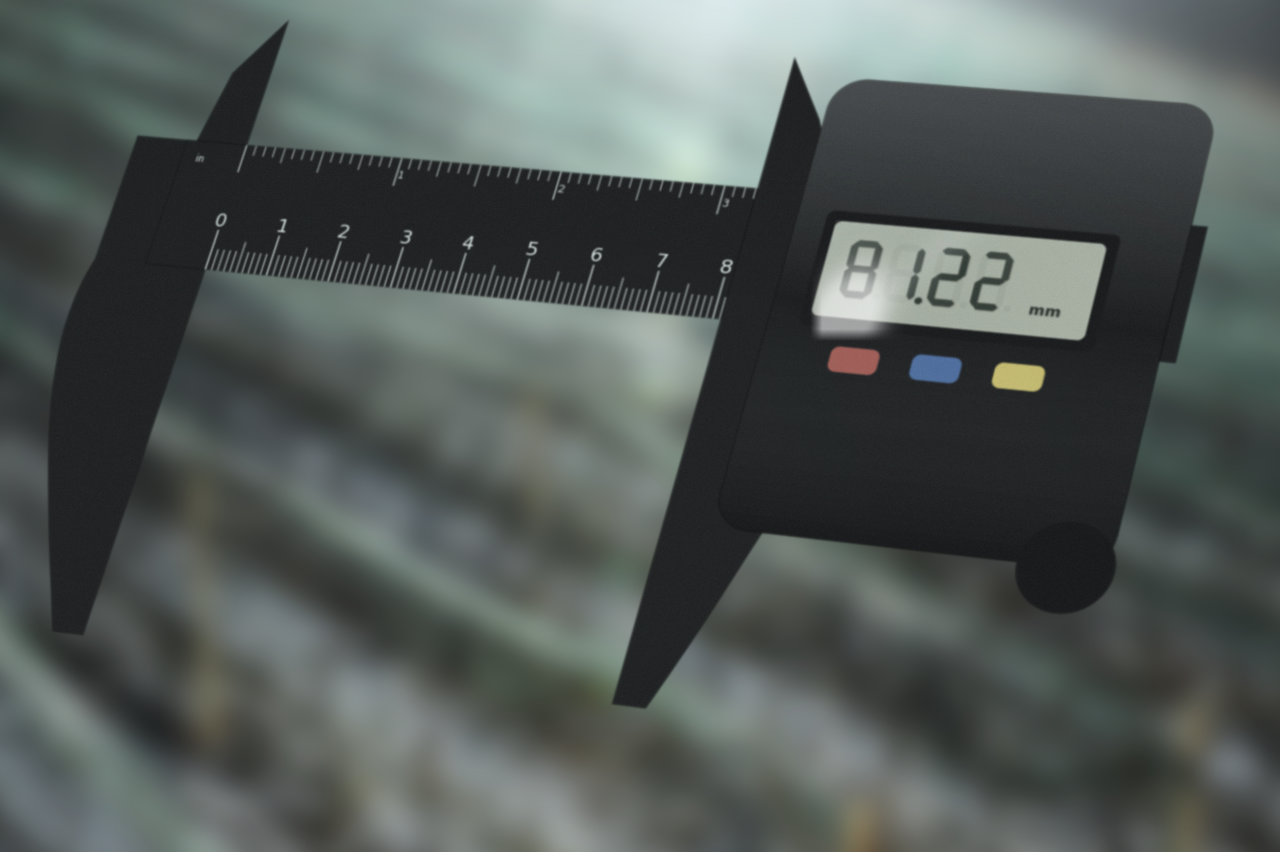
81.22 mm
